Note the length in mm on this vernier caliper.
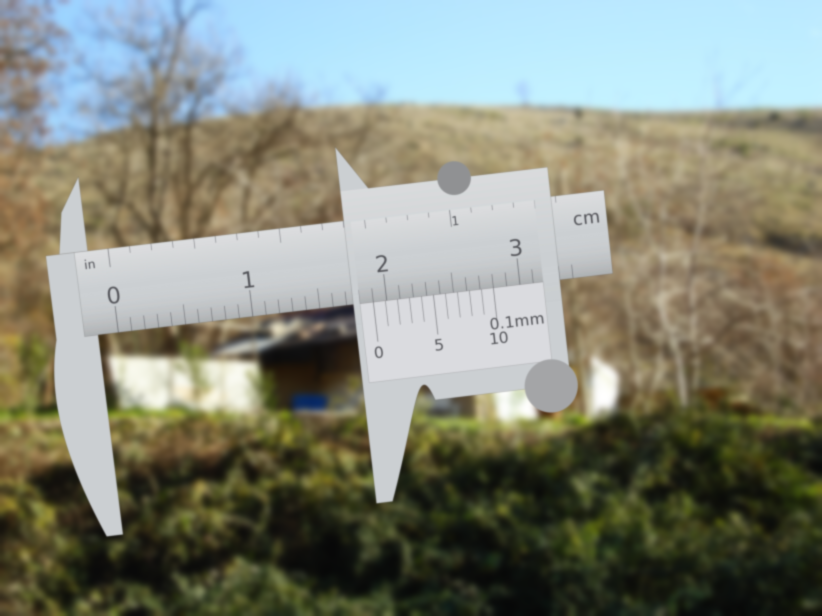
19.0 mm
